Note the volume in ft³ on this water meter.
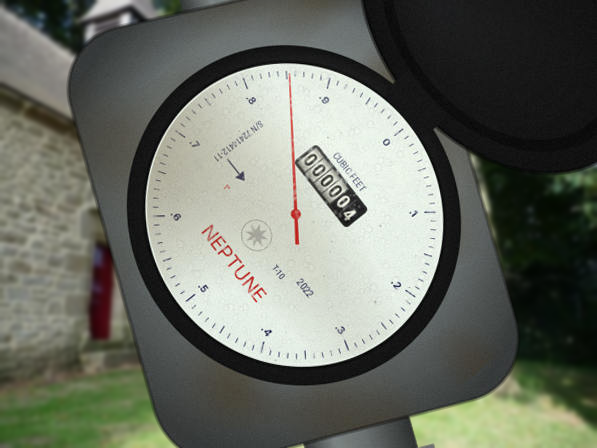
3.85 ft³
